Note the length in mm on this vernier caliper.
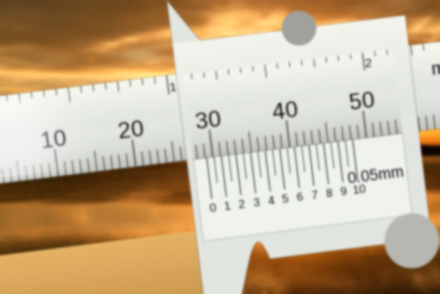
29.2 mm
